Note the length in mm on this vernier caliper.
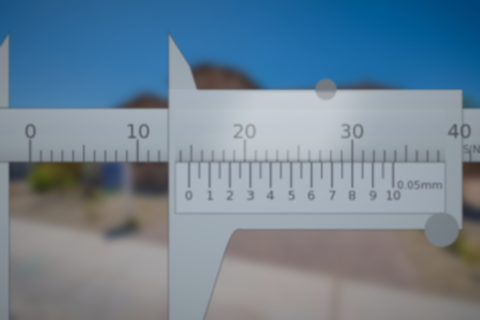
14.8 mm
